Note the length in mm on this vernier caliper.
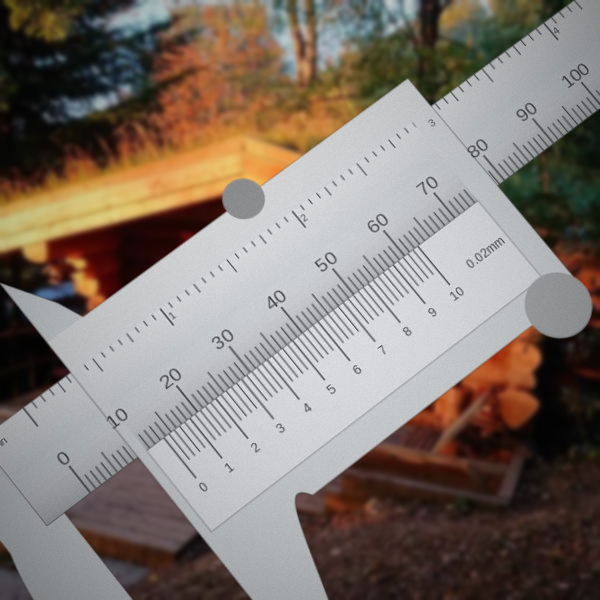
13.6 mm
